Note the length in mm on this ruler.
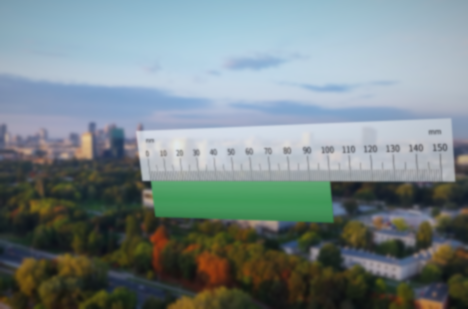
100 mm
